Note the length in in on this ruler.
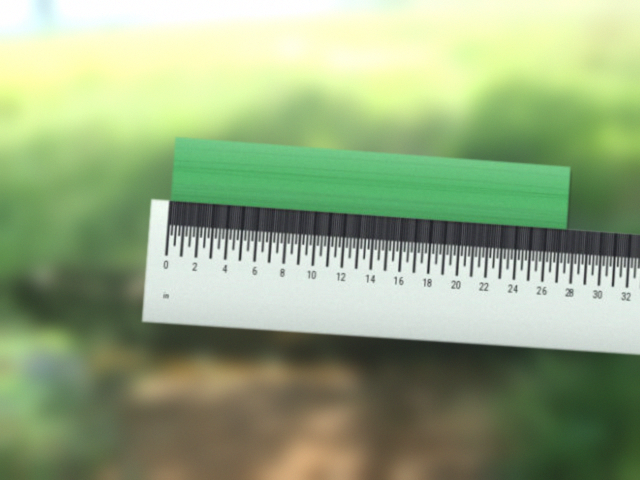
27.5 in
